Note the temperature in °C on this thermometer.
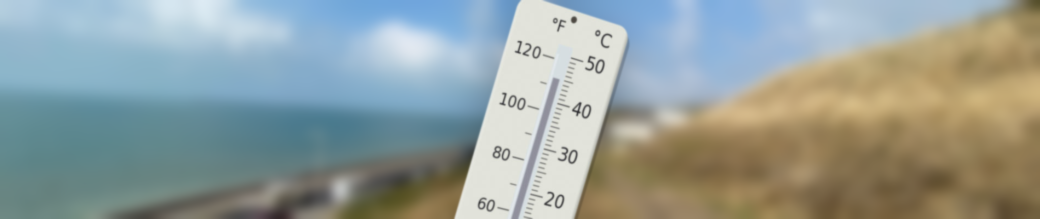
45 °C
